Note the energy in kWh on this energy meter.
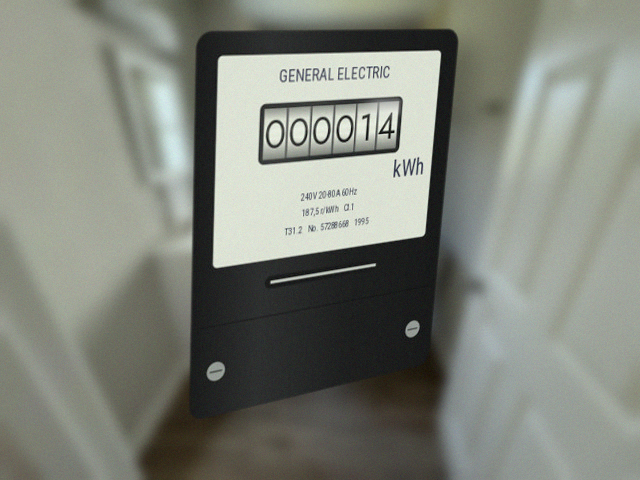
14 kWh
